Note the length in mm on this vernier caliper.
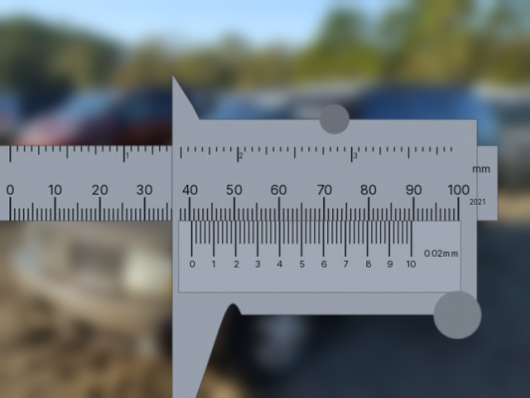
40.5 mm
